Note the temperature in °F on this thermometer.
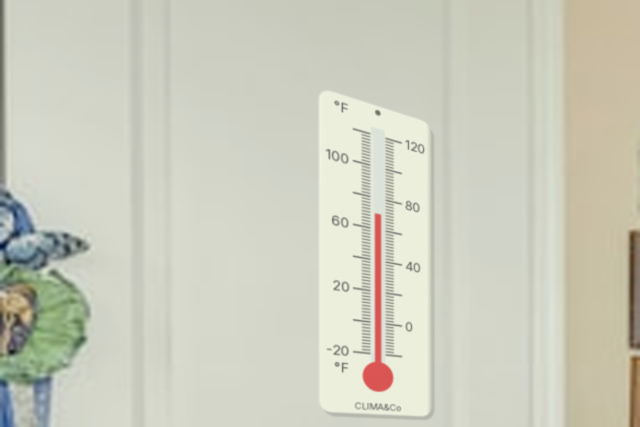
70 °F
